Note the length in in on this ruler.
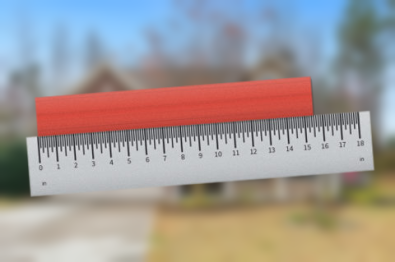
15.5 in
